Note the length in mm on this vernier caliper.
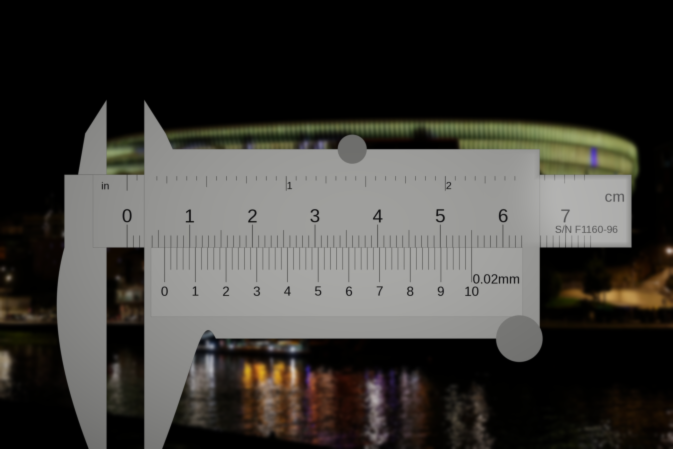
6.0 mm
